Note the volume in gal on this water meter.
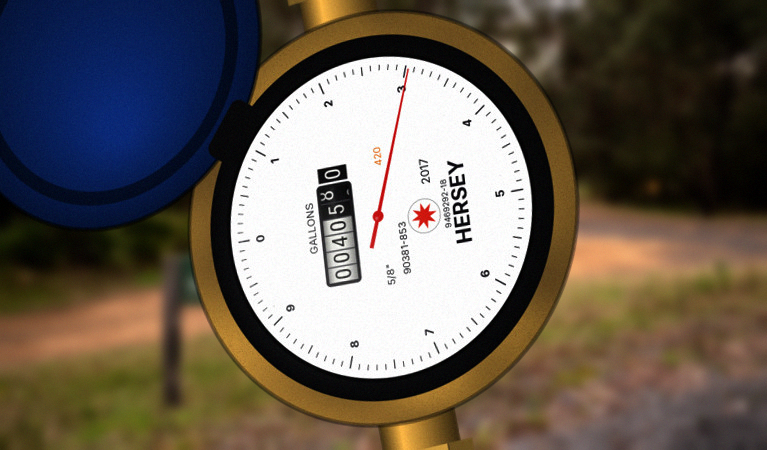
40583.0 gal
